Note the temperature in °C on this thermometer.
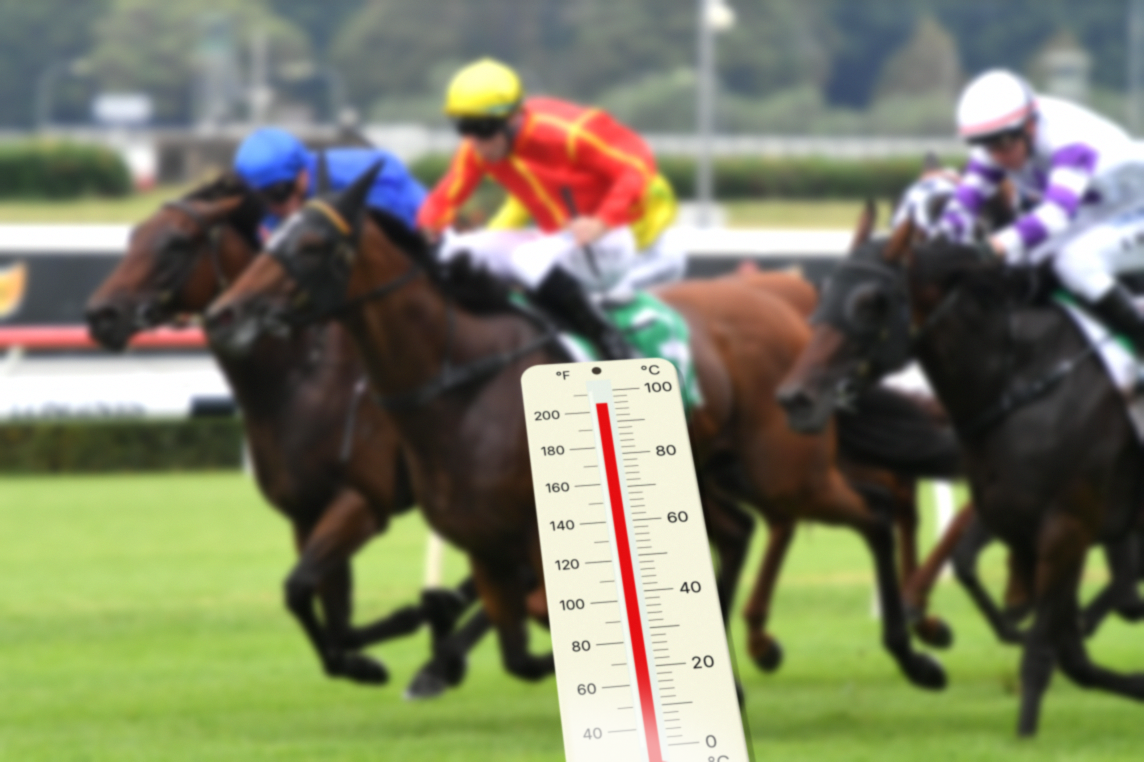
96 °C
